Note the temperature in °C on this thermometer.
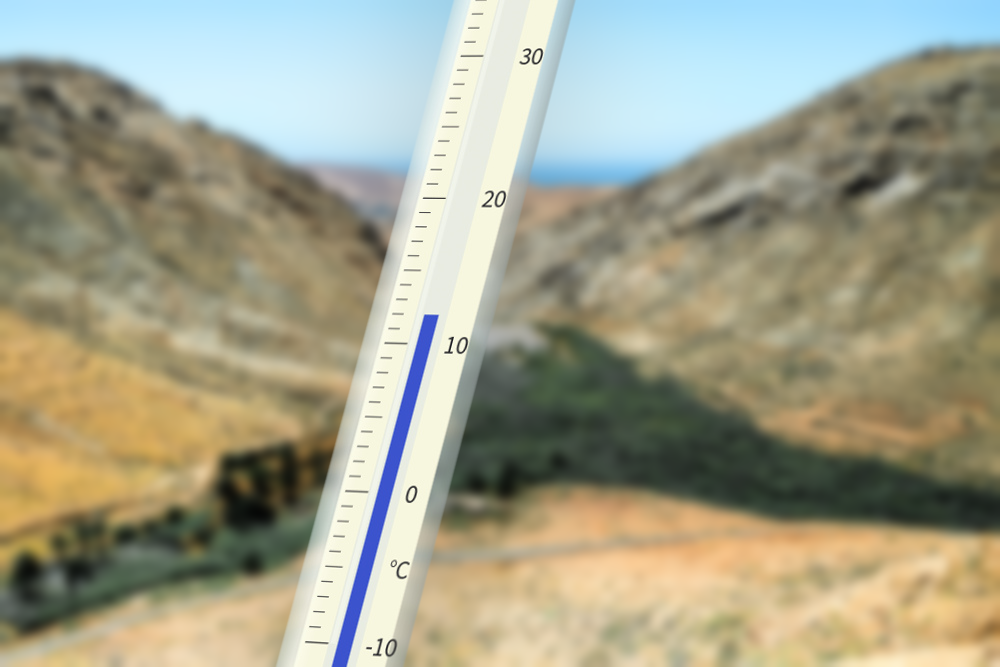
12 °C
